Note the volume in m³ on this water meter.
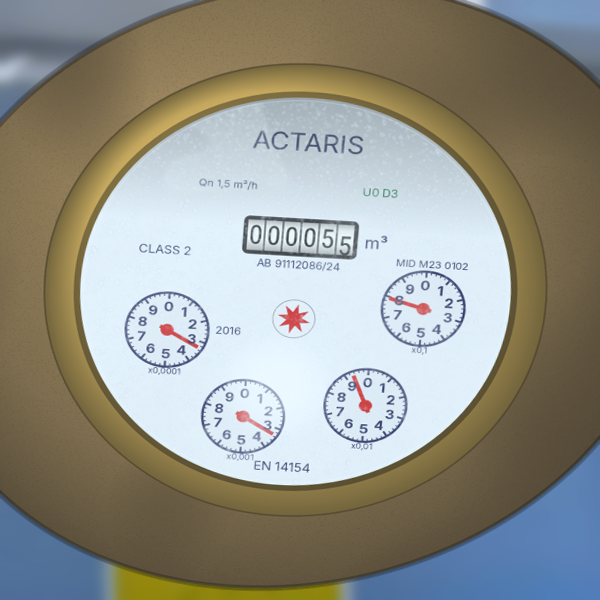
54.7933 m³
